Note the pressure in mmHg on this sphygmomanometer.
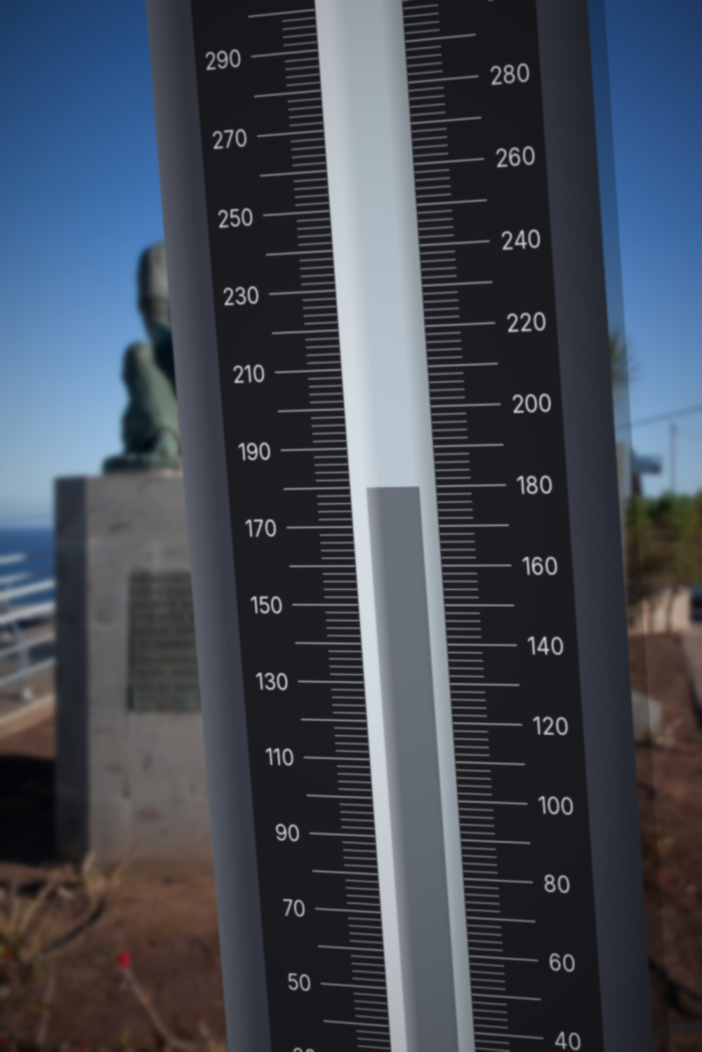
180 mmHg
